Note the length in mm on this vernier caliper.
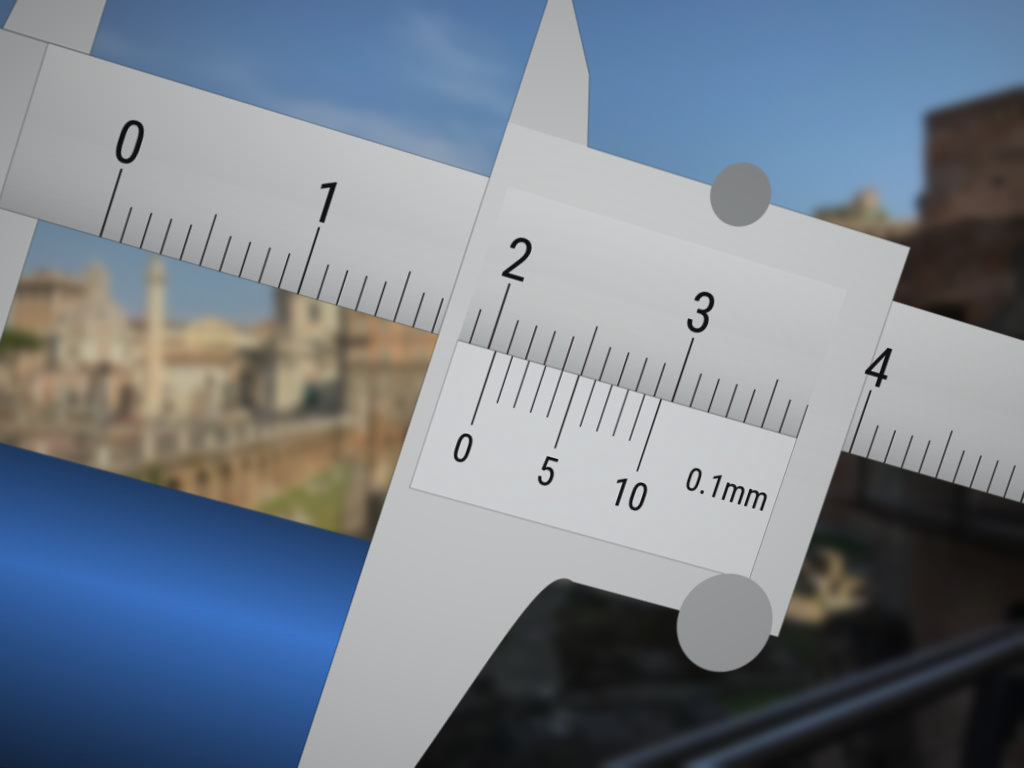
20.4 mm
